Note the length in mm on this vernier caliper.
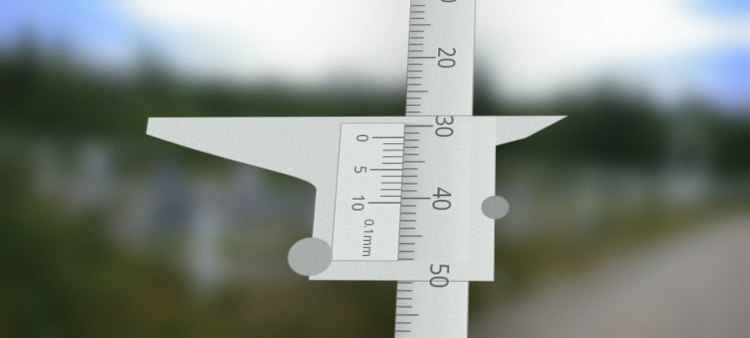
31.6 mm
